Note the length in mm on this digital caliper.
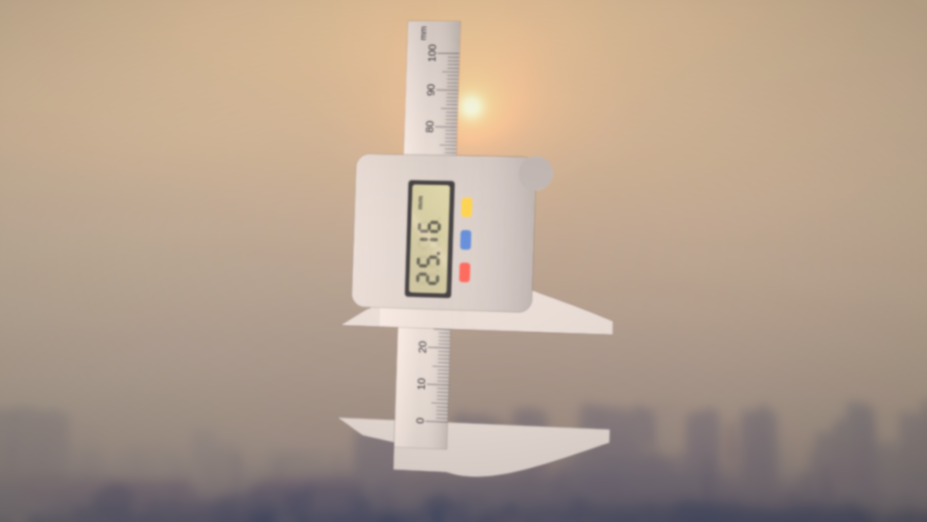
25.16 mm
